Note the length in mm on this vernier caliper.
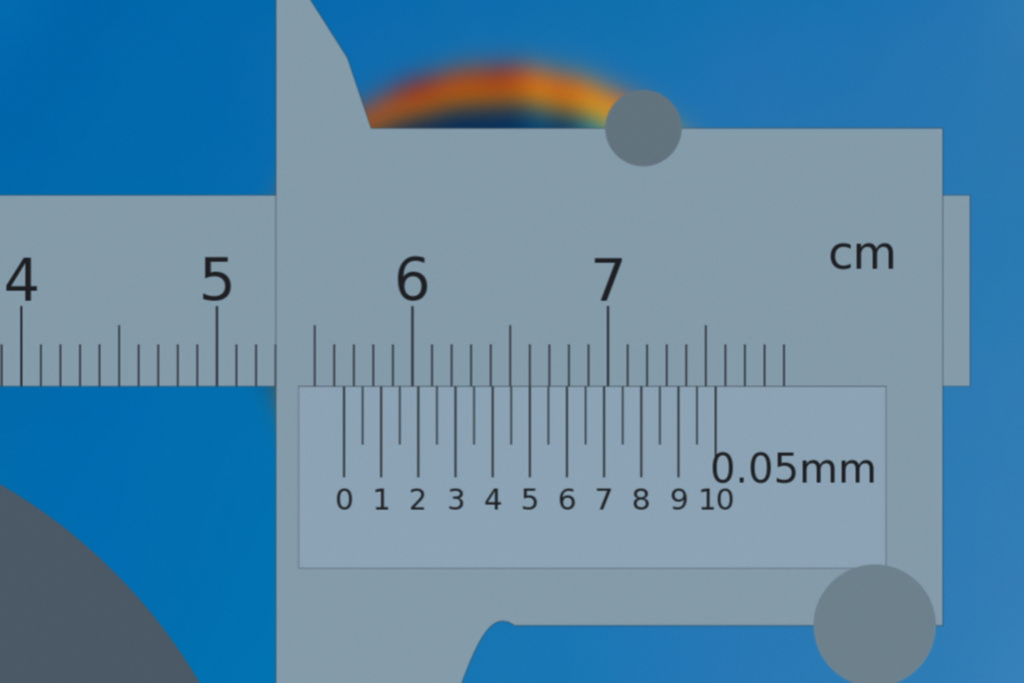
56.5 mm
